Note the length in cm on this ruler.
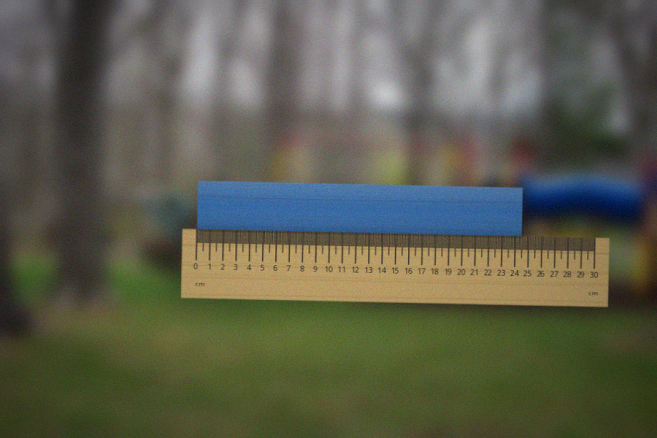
24.5 cm
